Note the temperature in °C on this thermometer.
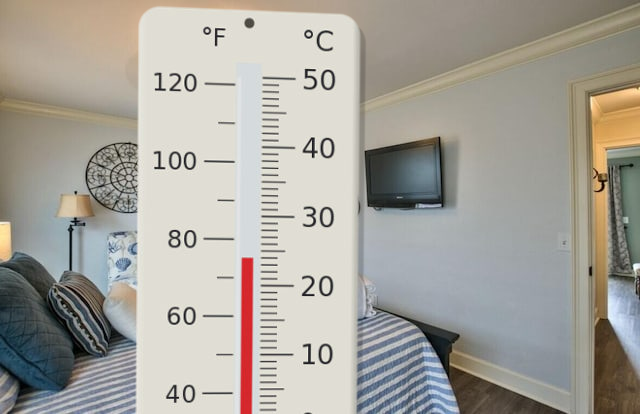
24 °C
